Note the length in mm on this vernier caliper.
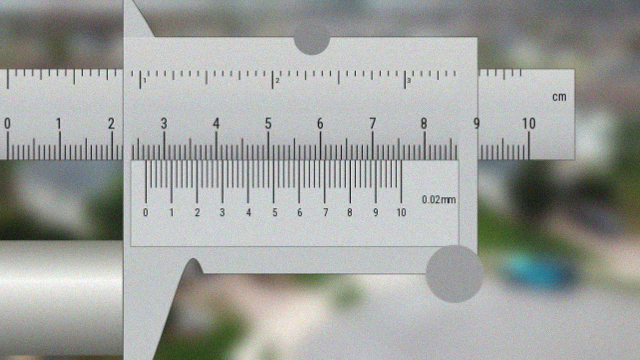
26.5 mm
